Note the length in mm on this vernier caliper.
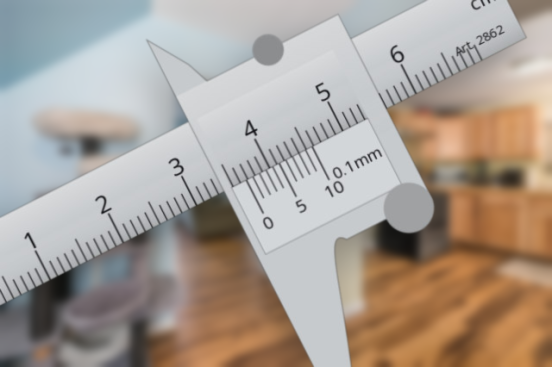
36.8 mm
